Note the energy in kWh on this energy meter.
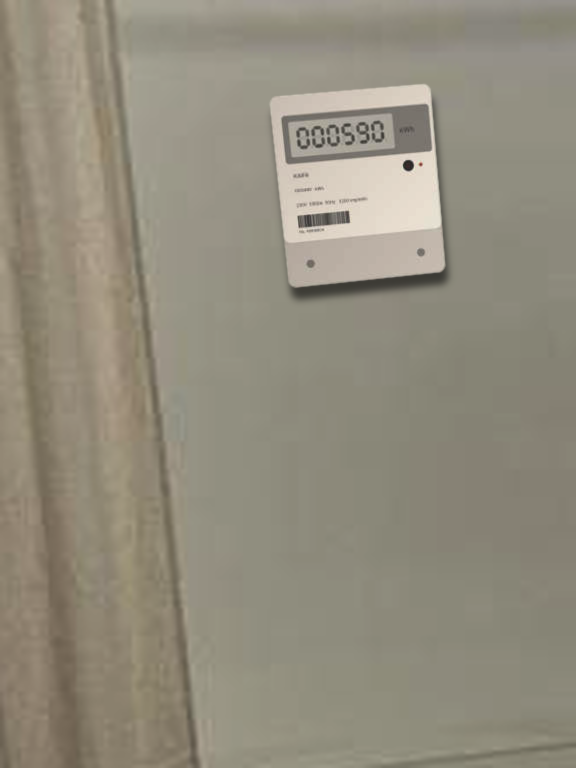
590 kWh
